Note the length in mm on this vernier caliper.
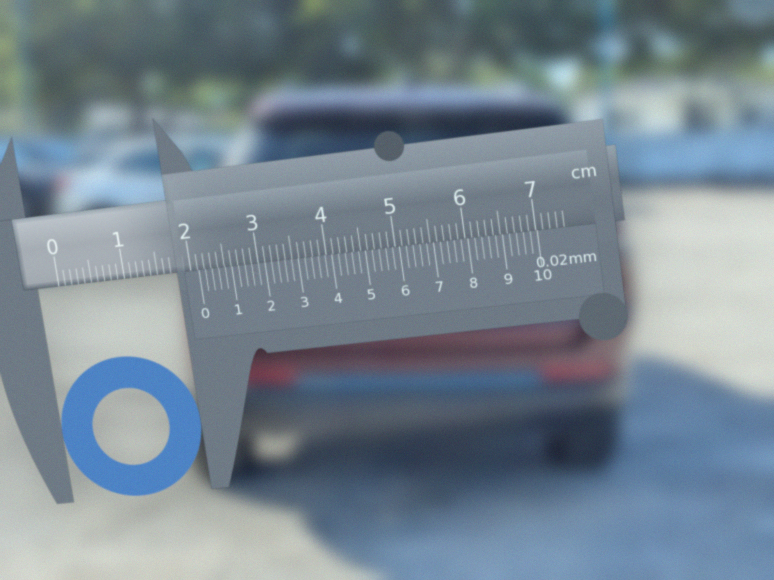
21.2 mm
